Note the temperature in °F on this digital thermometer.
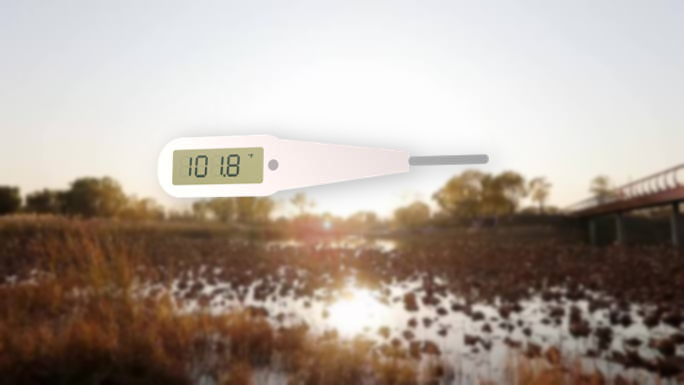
101.8 °F
